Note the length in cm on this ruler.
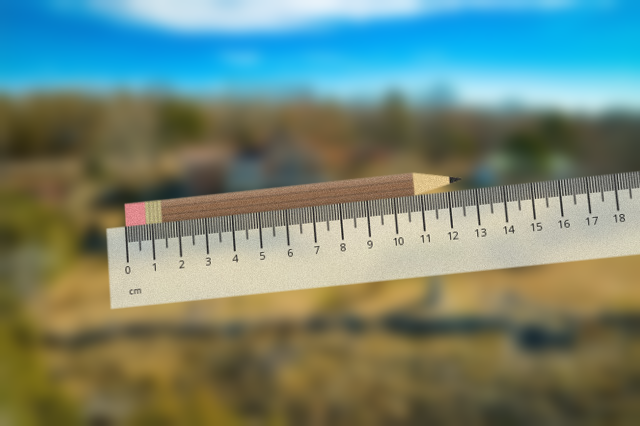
12.5 cm
